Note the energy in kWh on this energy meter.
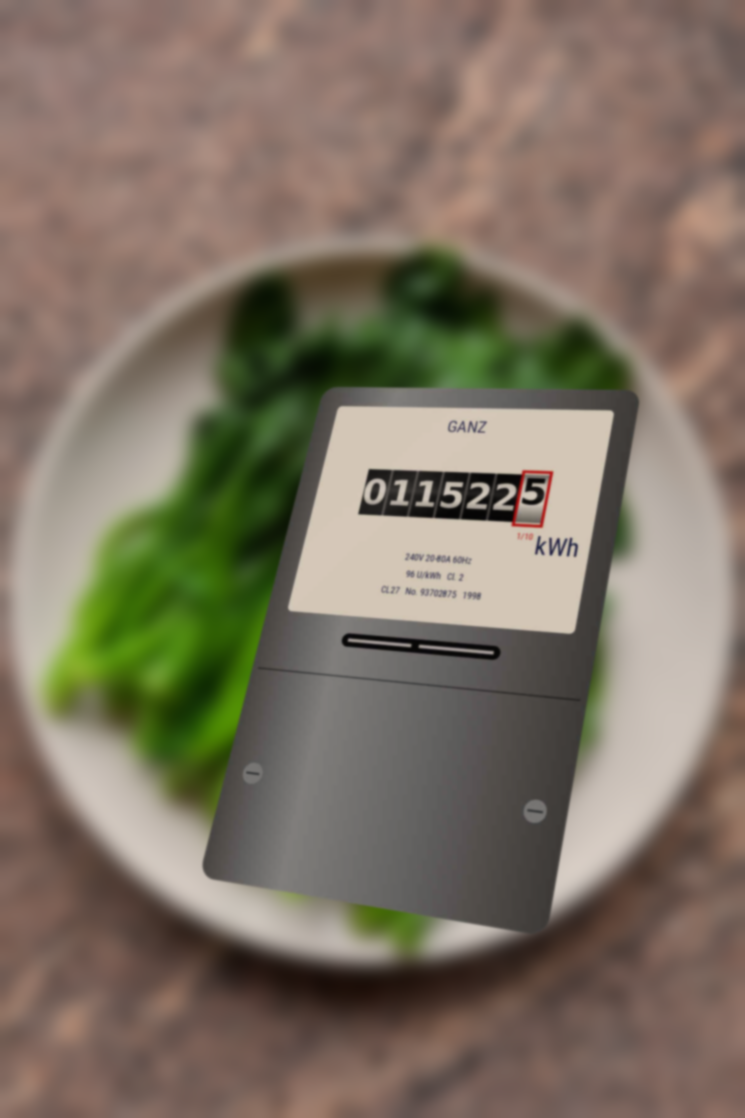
11522.5 kWh
